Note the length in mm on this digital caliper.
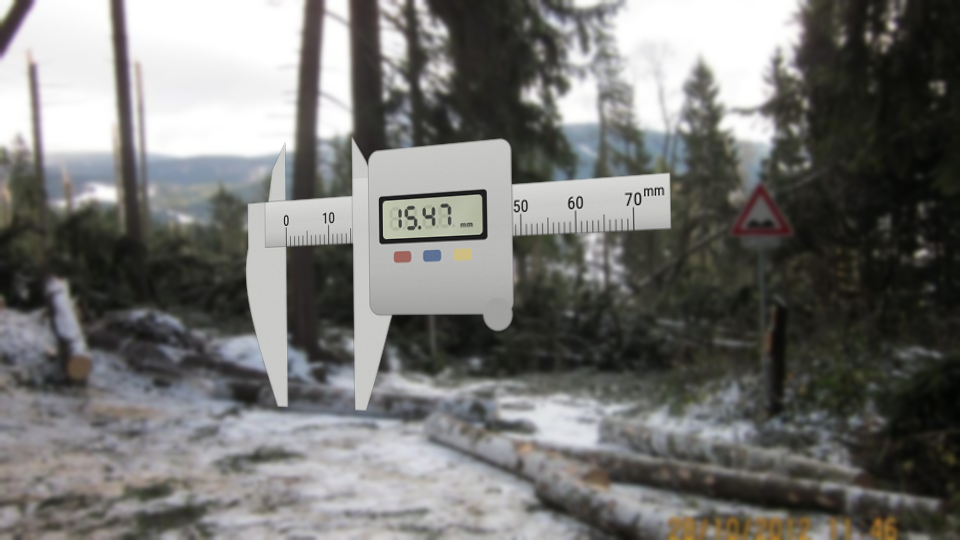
15.47 mm
